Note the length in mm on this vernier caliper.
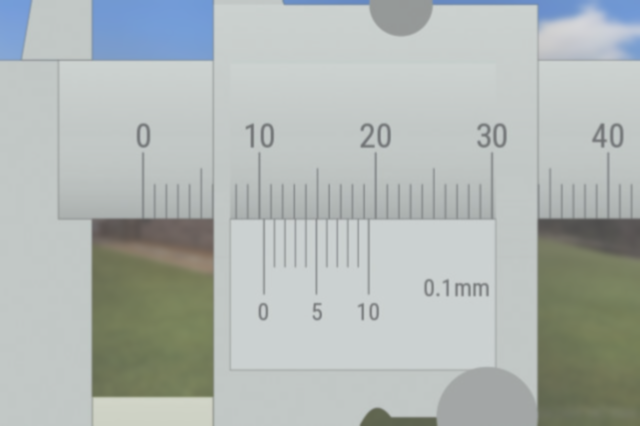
10.4 mm
